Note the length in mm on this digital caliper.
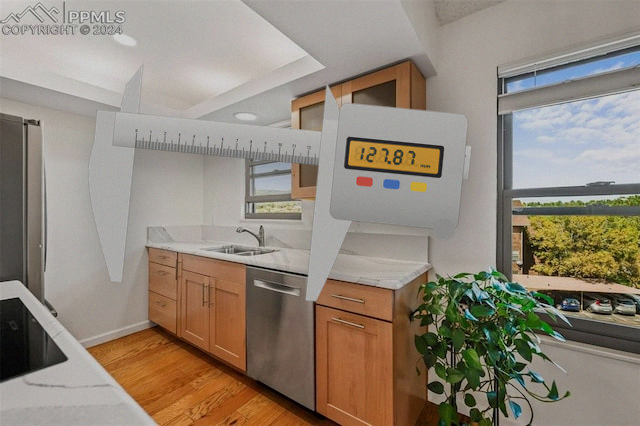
127.87 mm
